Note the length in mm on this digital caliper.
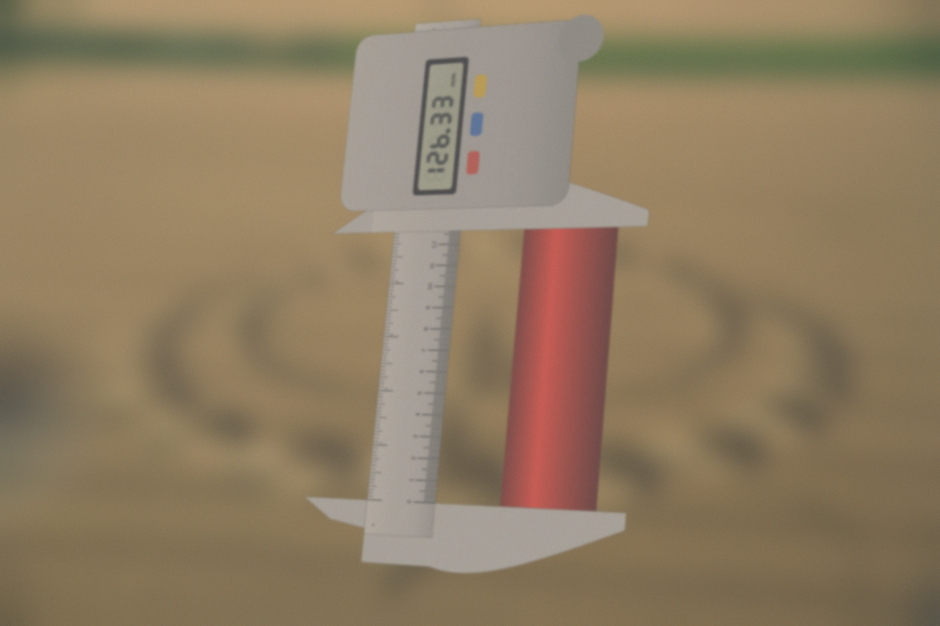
126.33 mm
